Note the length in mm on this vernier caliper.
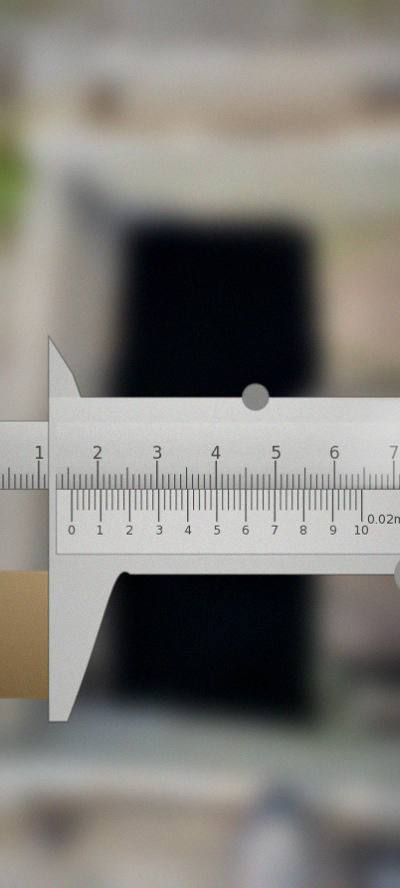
15.6 mm
